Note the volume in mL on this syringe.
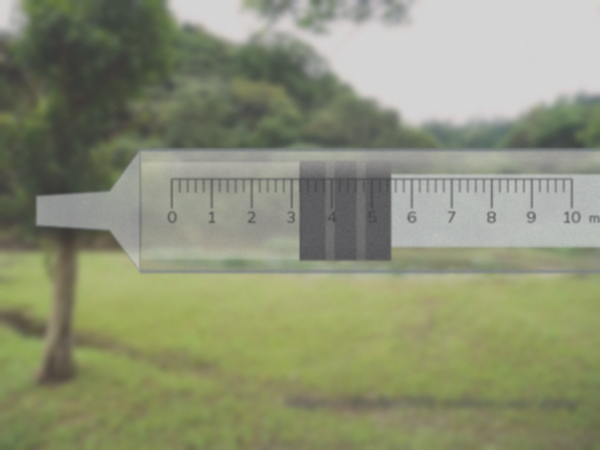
3.2 mL
